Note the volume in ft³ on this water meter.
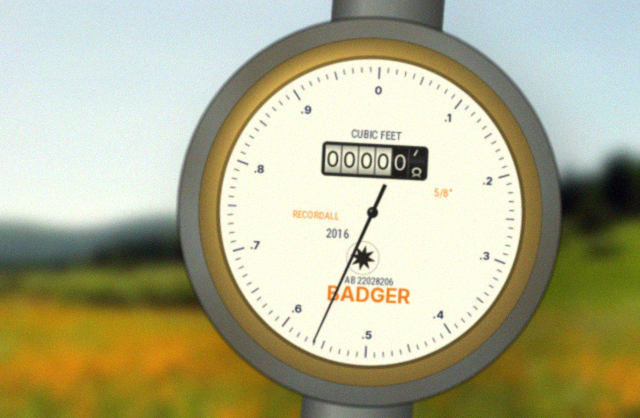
7.56 ft³
